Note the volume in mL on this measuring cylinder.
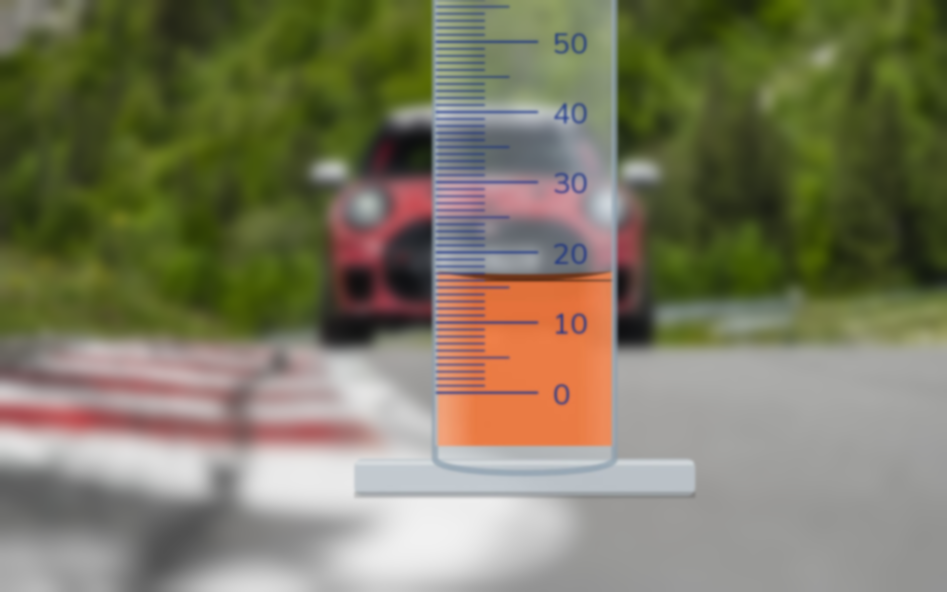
16 mL
